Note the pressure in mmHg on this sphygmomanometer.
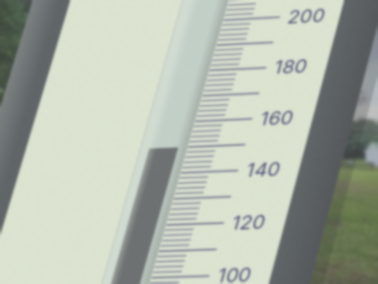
150 mmHg
